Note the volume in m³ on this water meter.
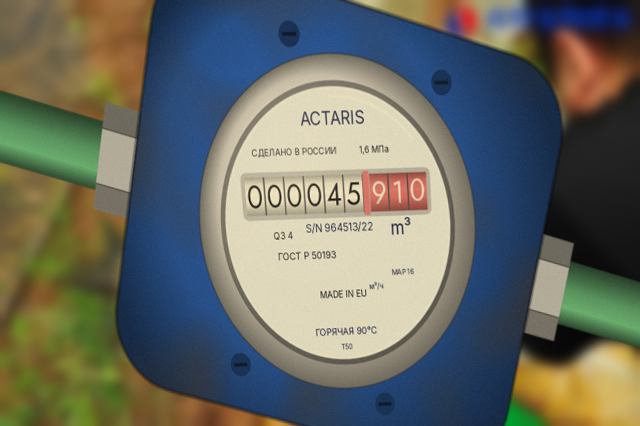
45.910 m³
